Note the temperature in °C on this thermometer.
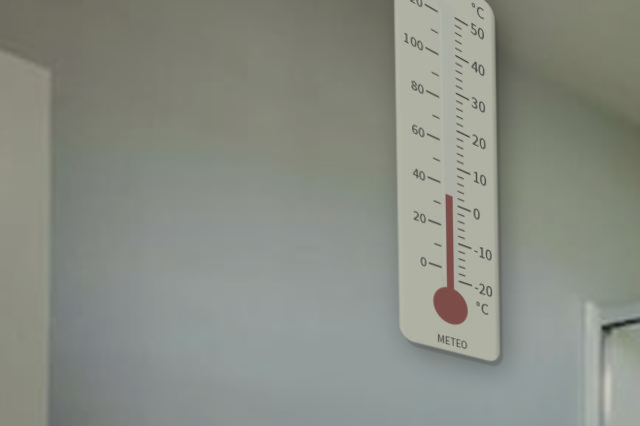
2 °C
